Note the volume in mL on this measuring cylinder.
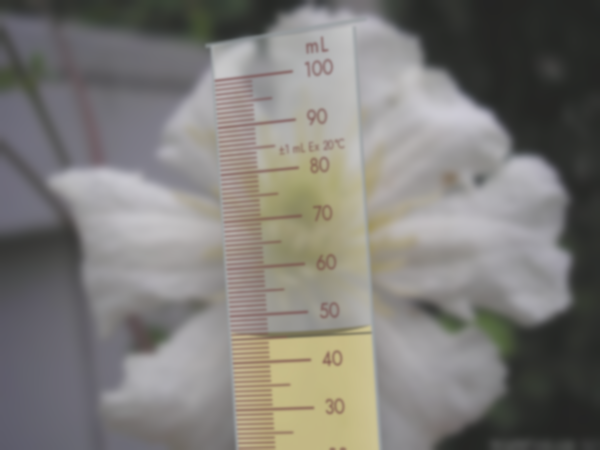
45 mL
